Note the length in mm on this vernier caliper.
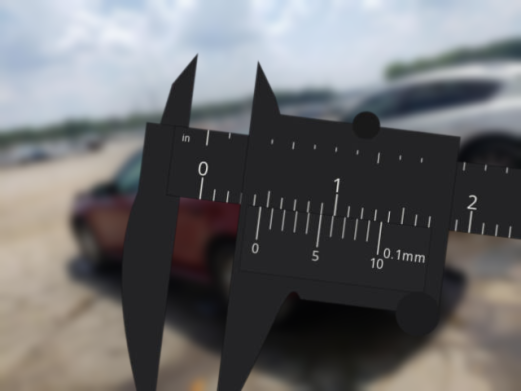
4.5 mm
